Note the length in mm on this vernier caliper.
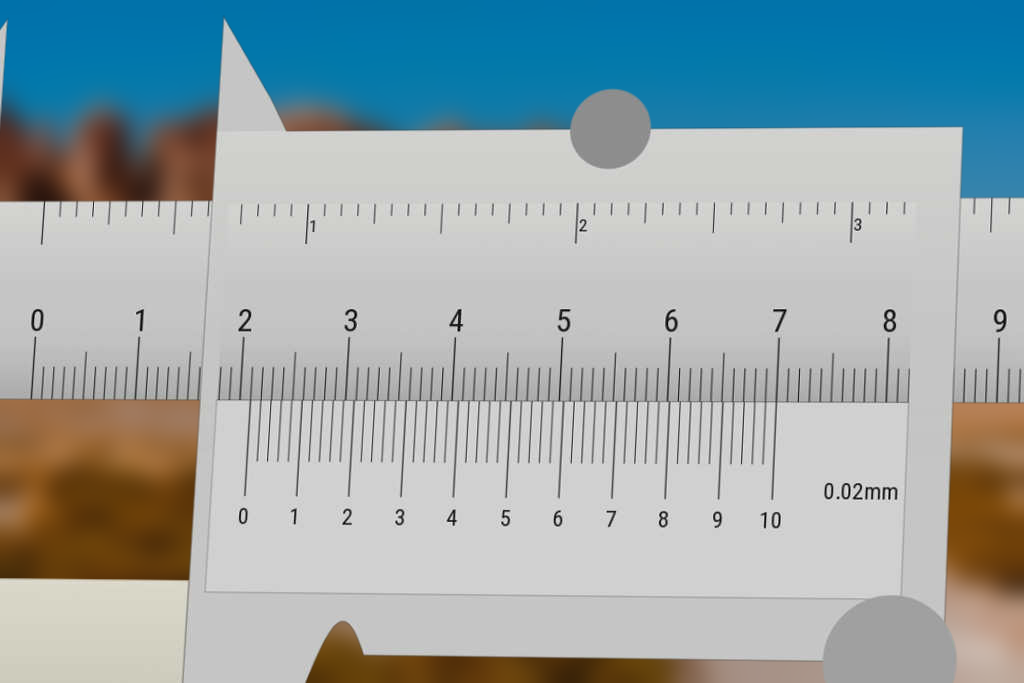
21.0 mm
